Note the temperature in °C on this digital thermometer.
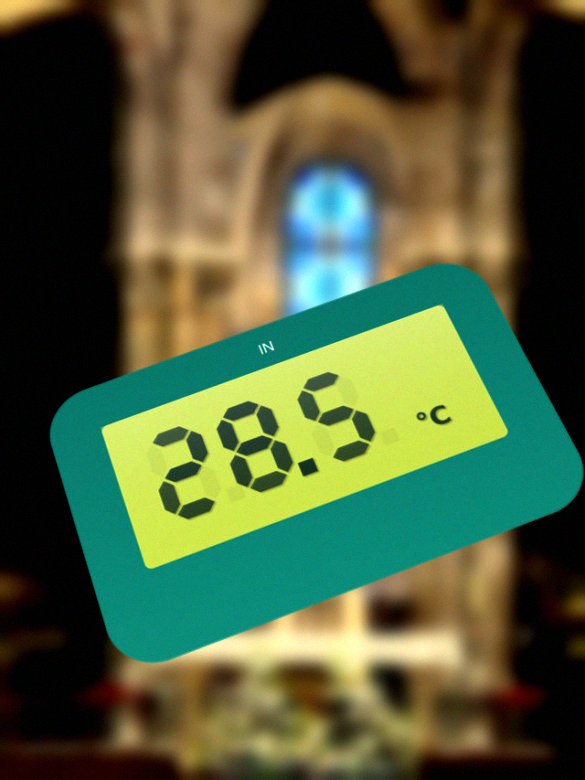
28.5 °C
